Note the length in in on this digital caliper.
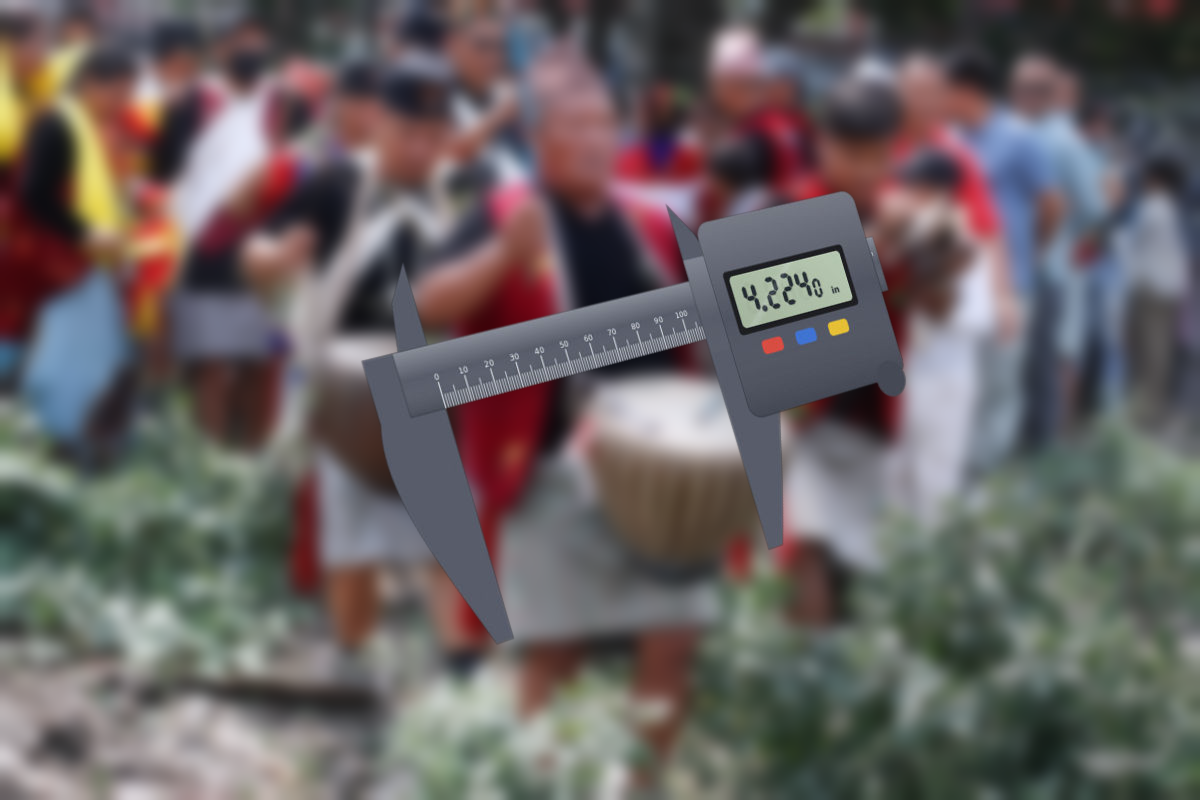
4.2240 in
